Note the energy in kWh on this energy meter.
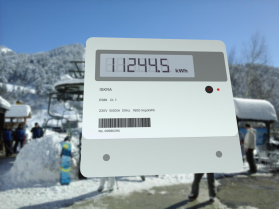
11244.5 kWh
